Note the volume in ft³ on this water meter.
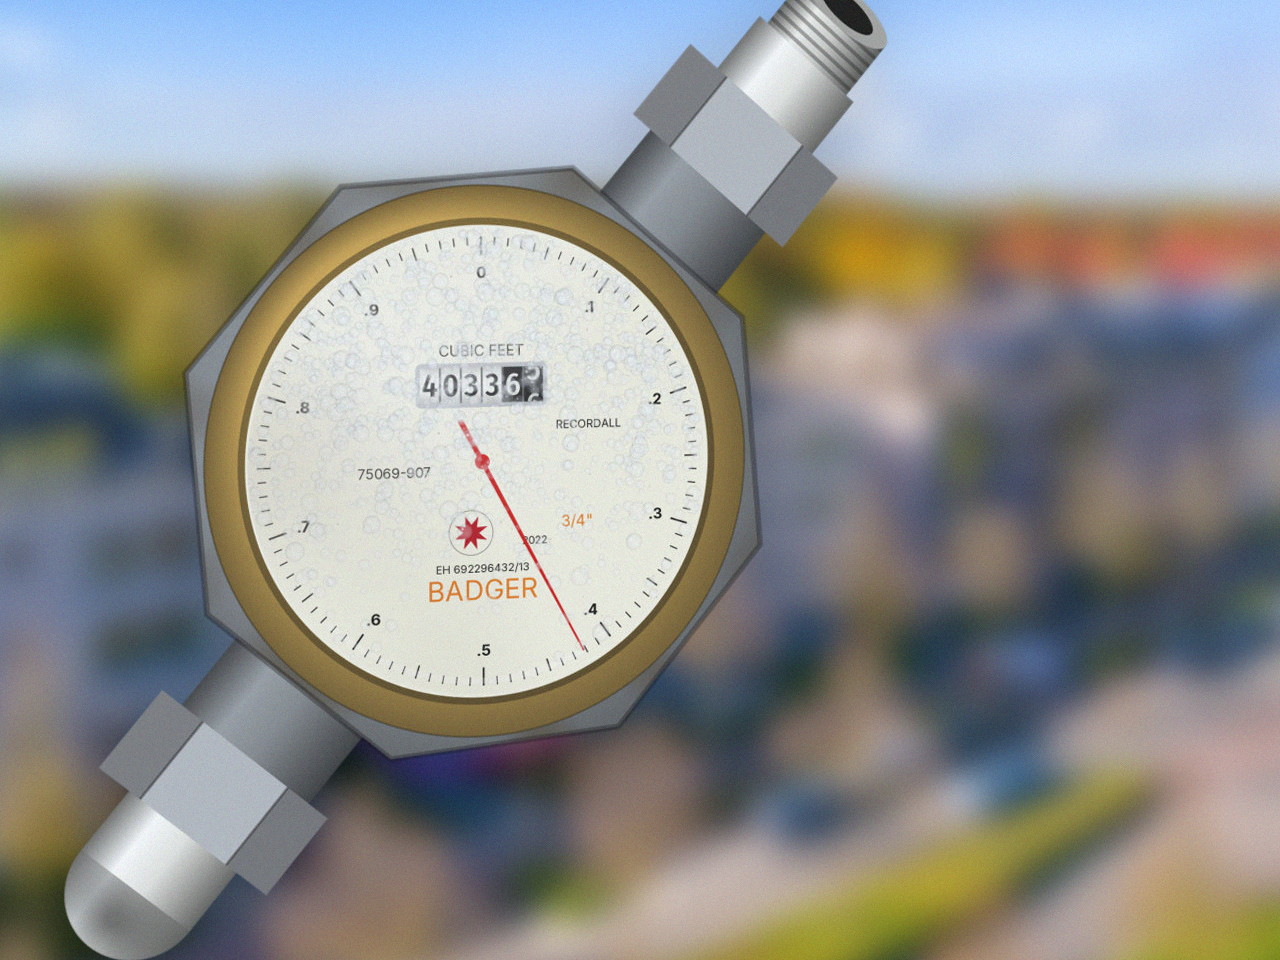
403365.42 ft³
